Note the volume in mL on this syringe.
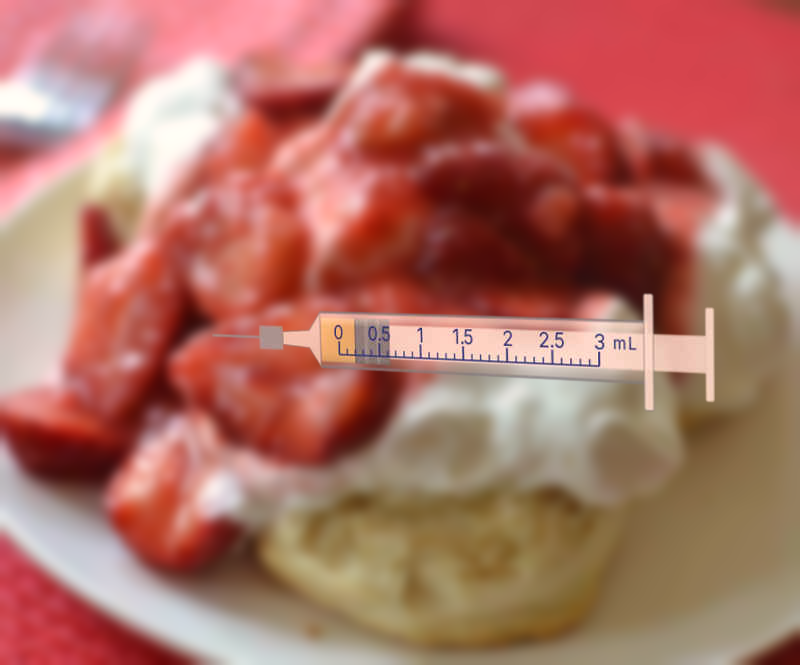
0.2 mL
